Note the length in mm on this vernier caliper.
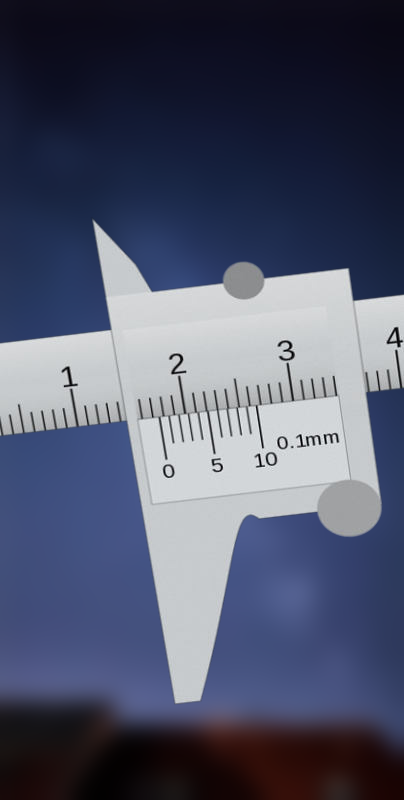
17.6 mm
